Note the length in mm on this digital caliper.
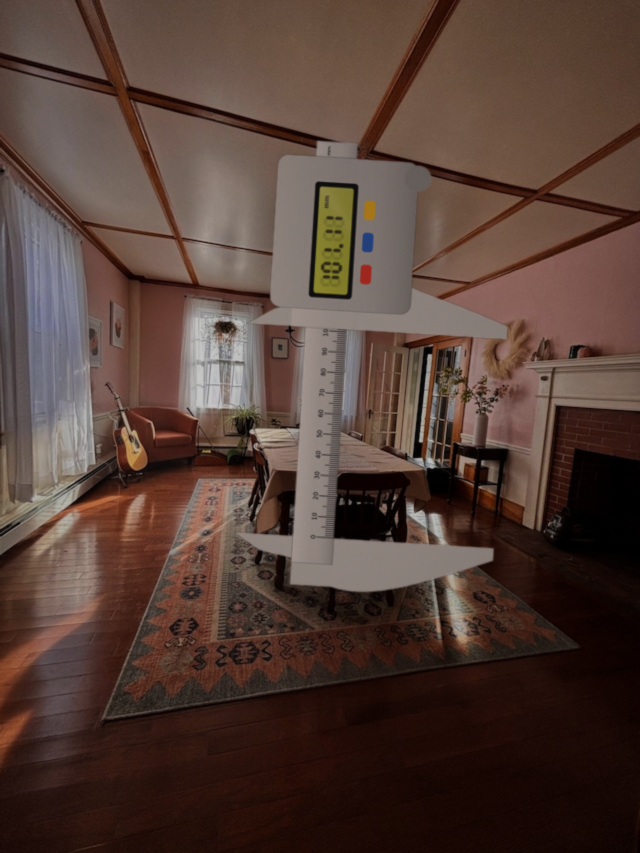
101.11 mm
